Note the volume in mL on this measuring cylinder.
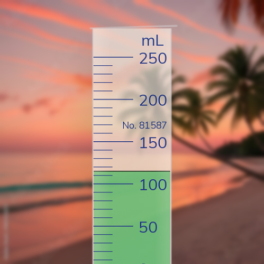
115 mL
